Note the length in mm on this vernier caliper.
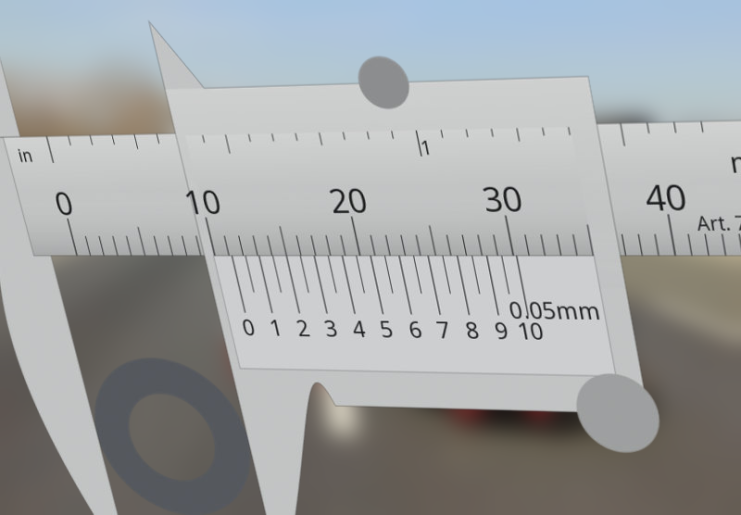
11.2 mm
